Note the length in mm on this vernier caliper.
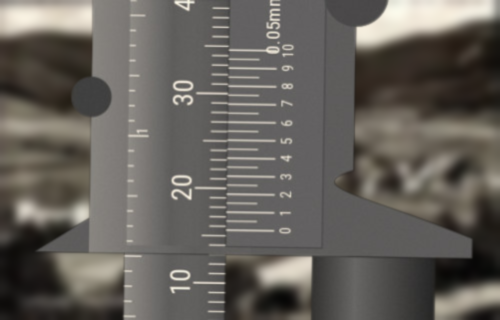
15.6 mm
